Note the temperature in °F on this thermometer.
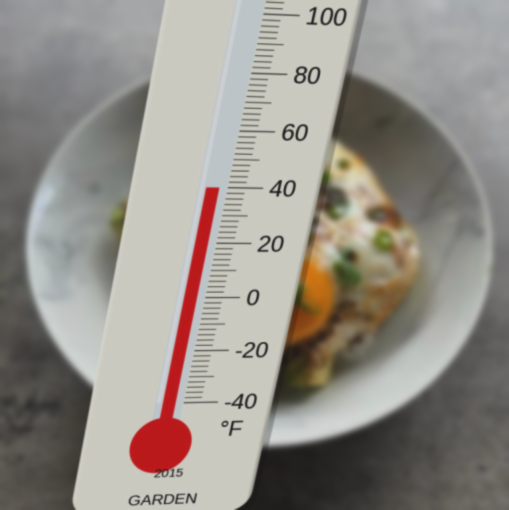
40 °F
